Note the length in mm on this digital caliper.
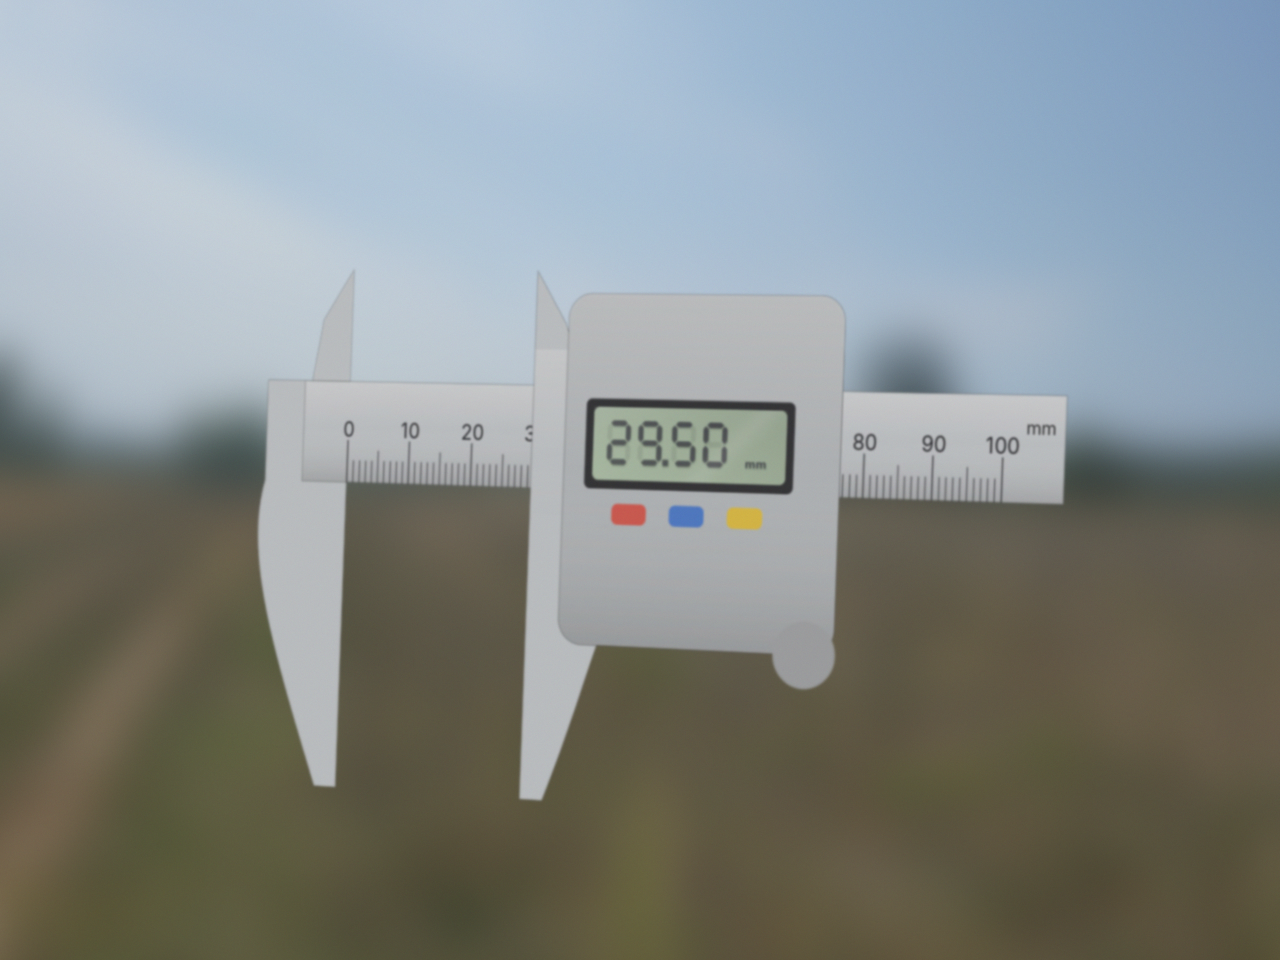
29.50 mm
